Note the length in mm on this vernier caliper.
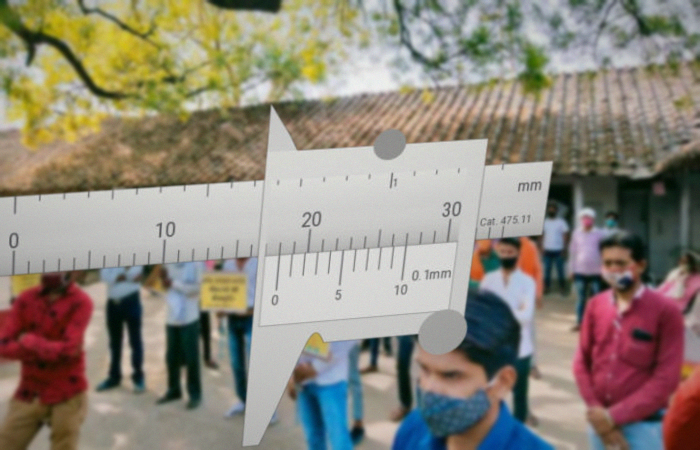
18.0 mm
